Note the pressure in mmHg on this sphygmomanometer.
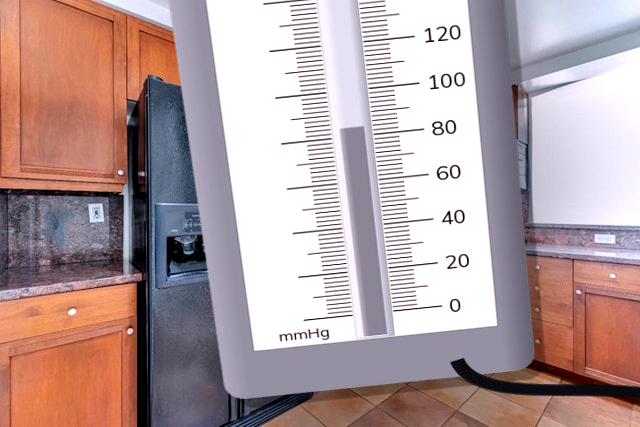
84 mmHg
